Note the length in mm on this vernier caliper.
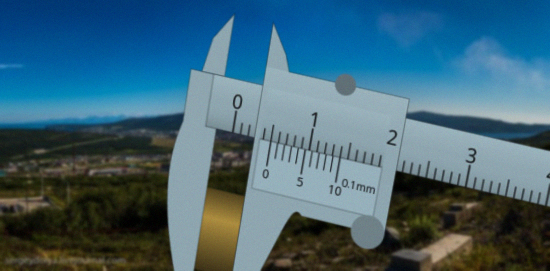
5.0 mm
